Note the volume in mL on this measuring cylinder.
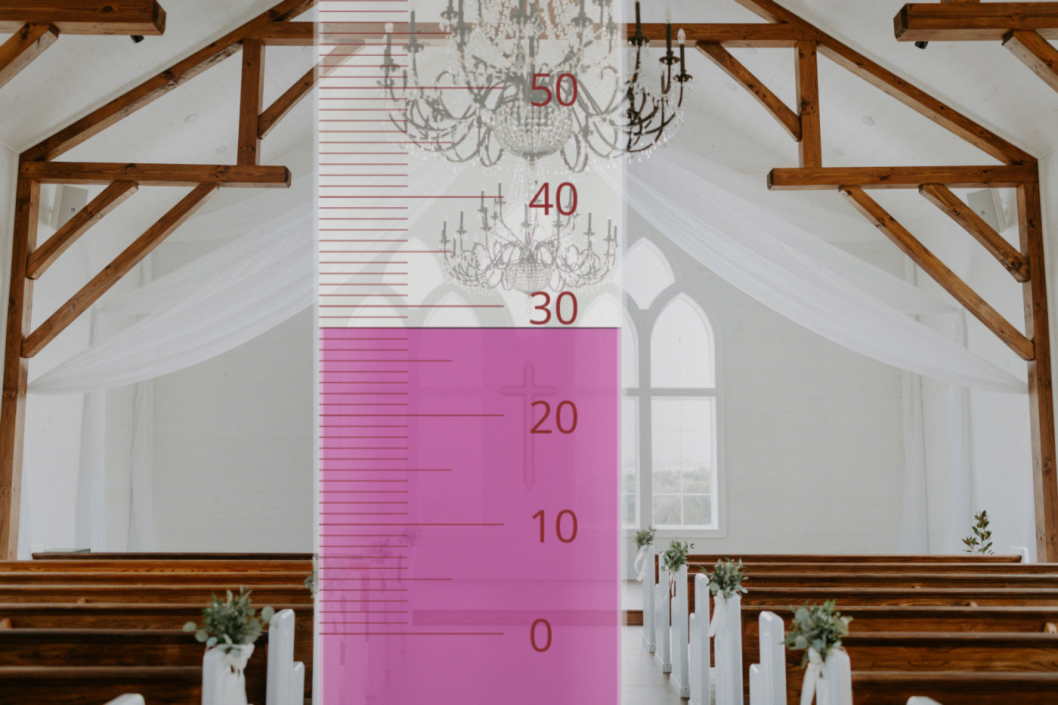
28 mL
